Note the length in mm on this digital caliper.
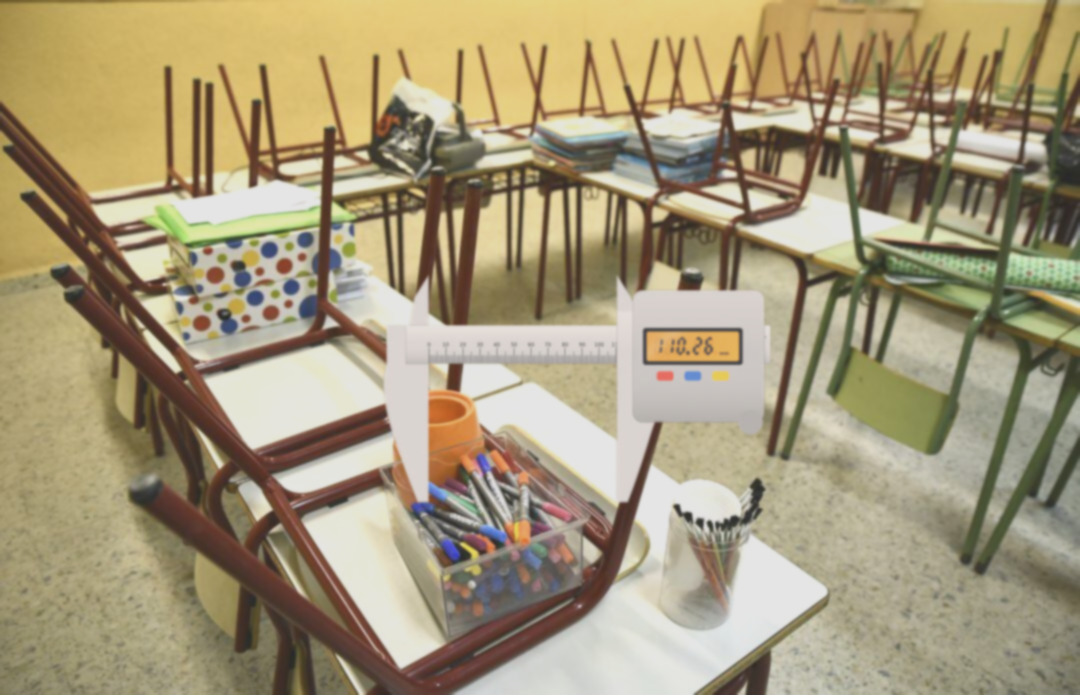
110.26 mm
